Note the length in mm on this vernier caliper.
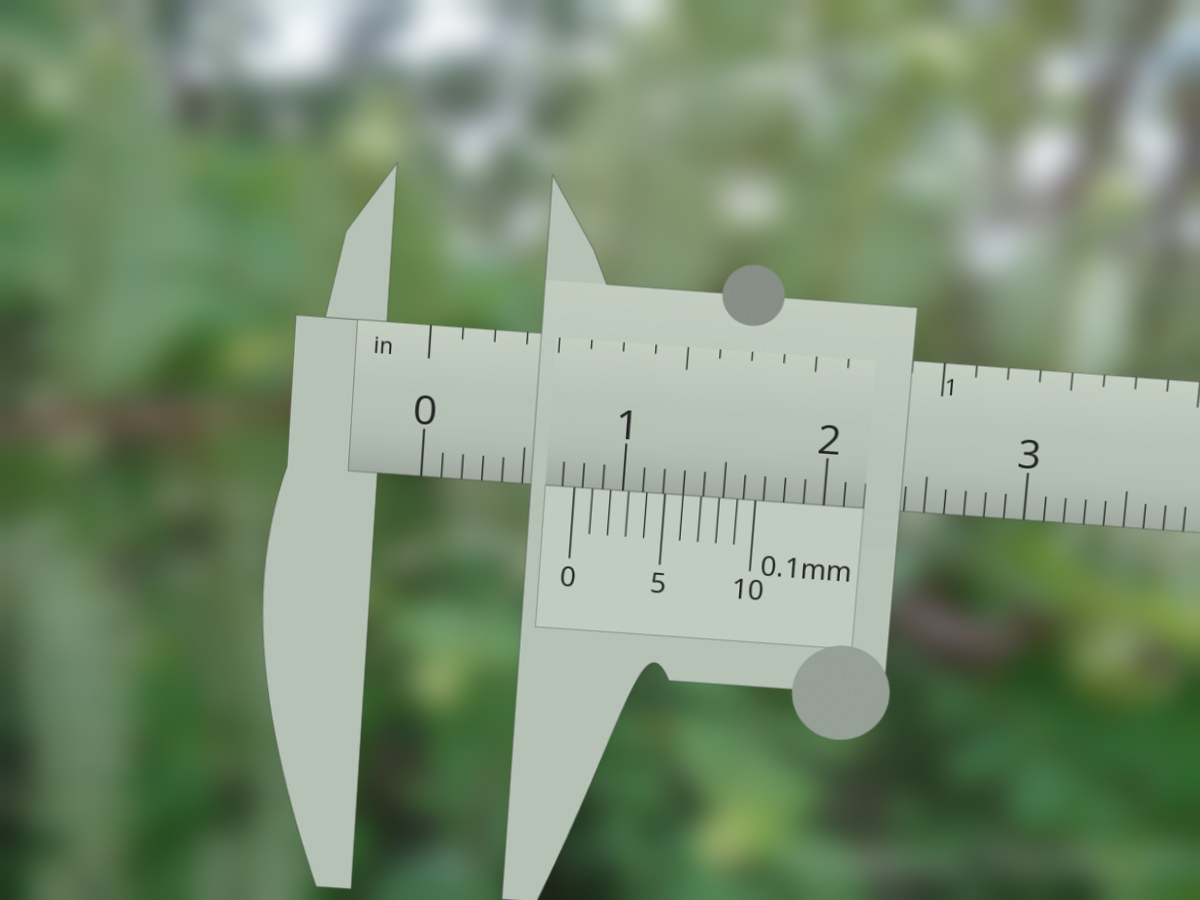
7.6 mm
